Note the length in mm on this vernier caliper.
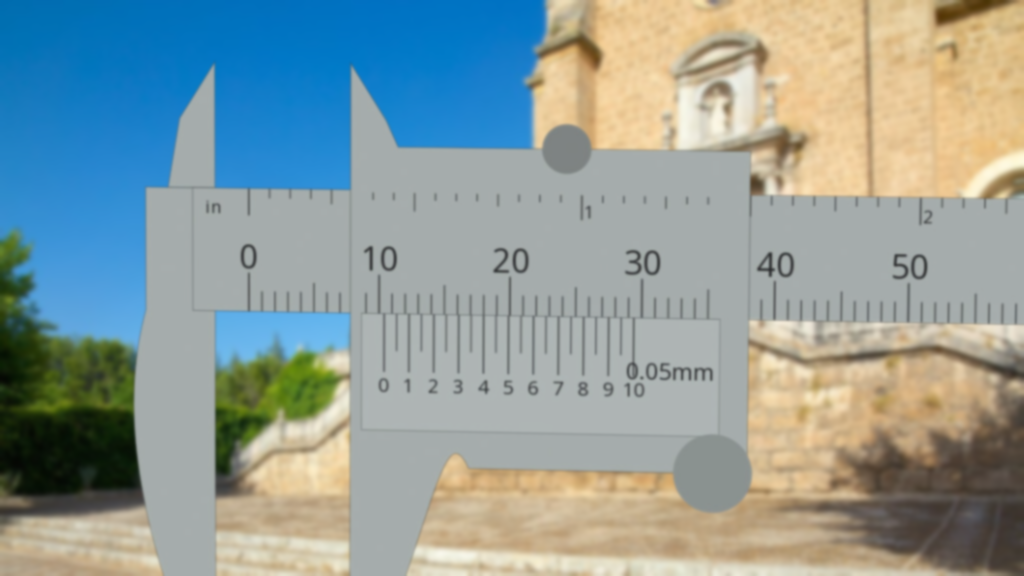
10.4 mm
